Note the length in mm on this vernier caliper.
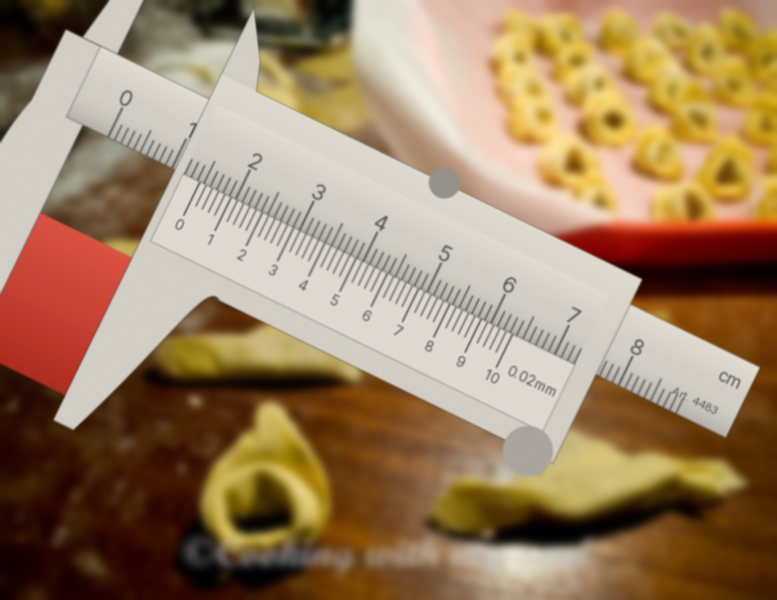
14.4 mm
